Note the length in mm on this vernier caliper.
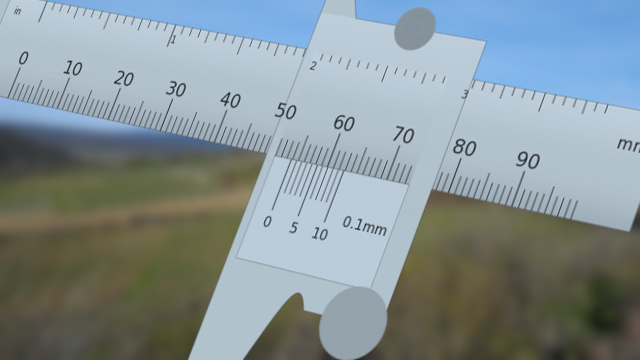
53.8 mm
